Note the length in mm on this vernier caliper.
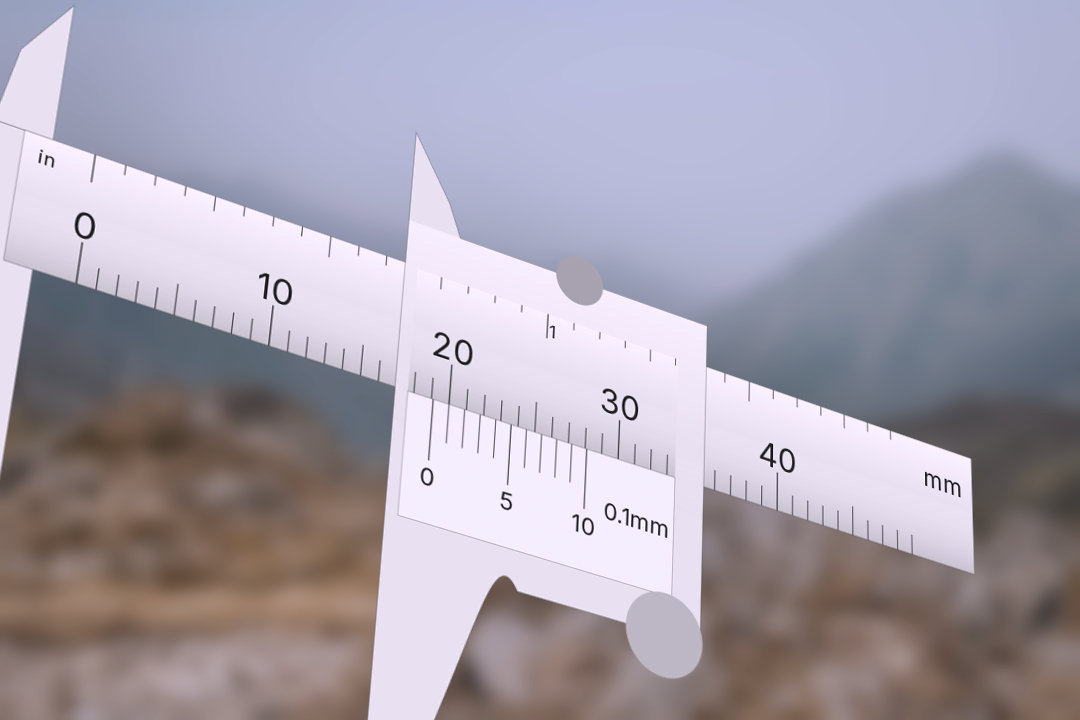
19.1 mm
